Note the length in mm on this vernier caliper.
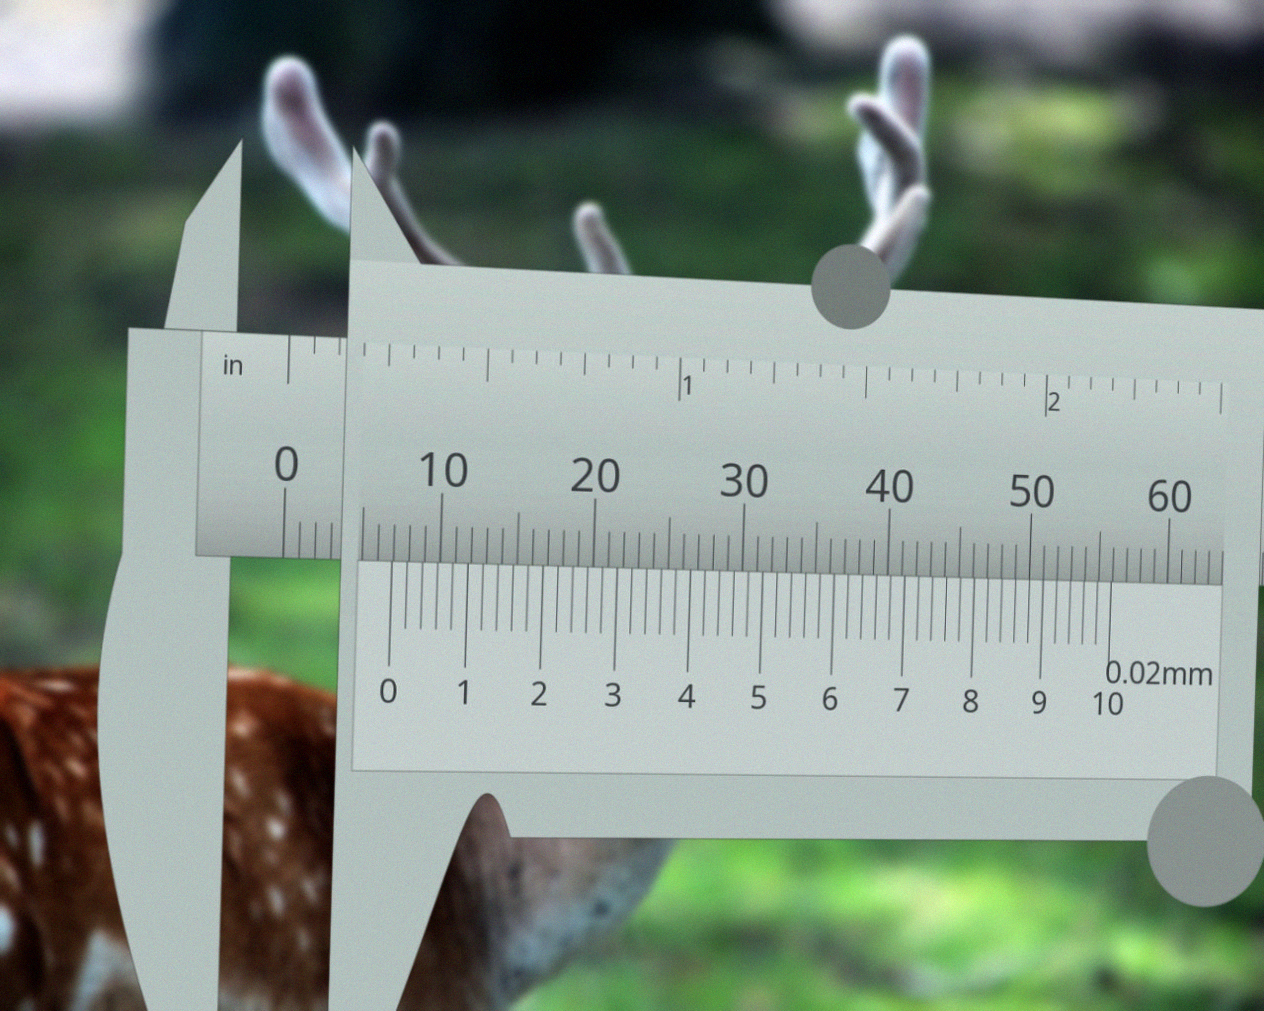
6.9 mm
